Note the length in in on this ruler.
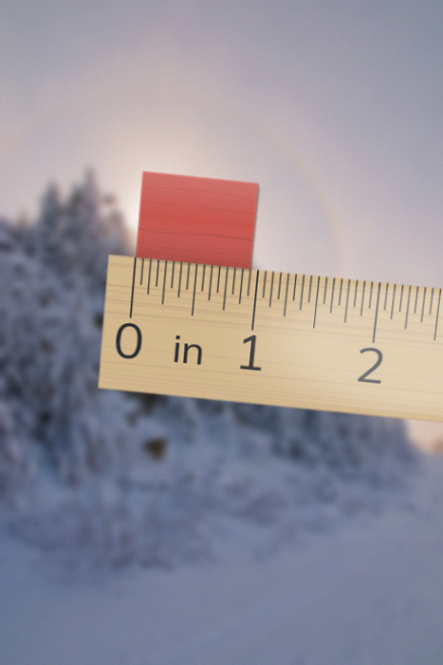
0.9375 in
